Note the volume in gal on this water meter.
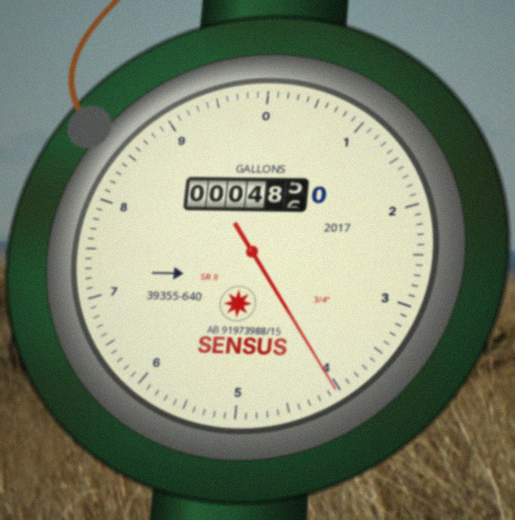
4854.0 gal
